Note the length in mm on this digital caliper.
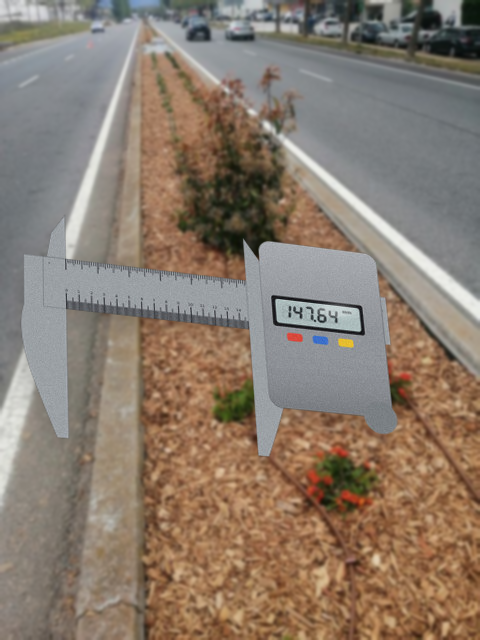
147.64 mm
